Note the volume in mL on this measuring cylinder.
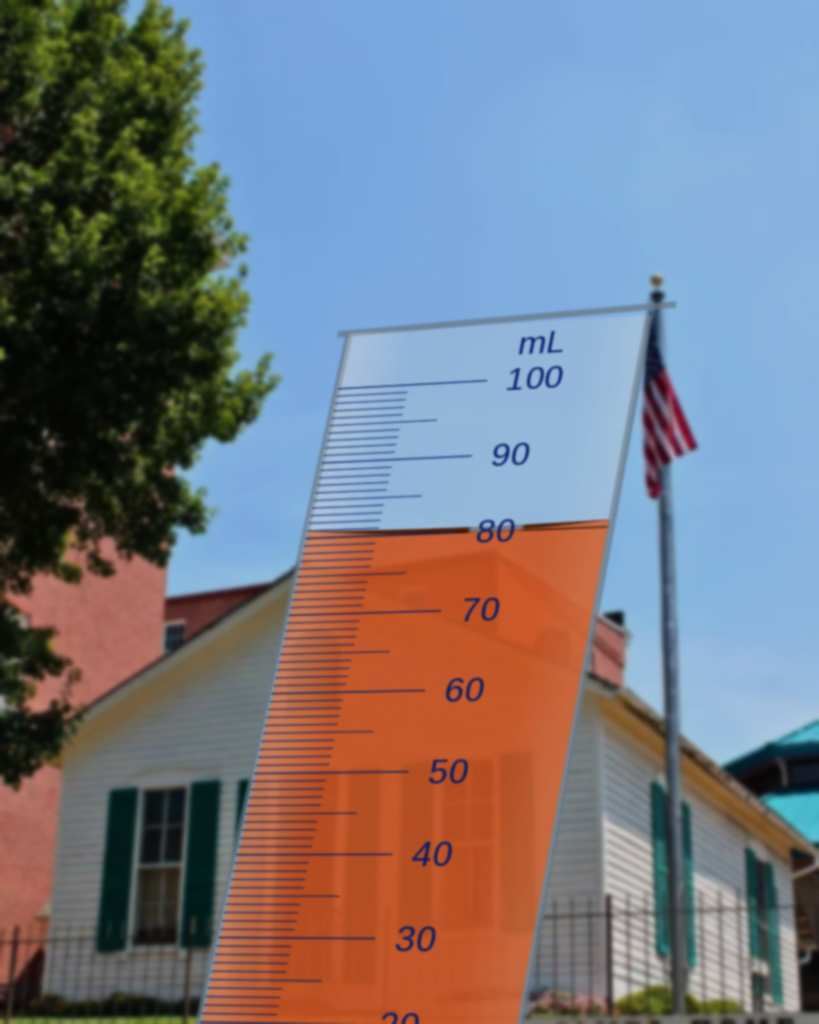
80 mL
